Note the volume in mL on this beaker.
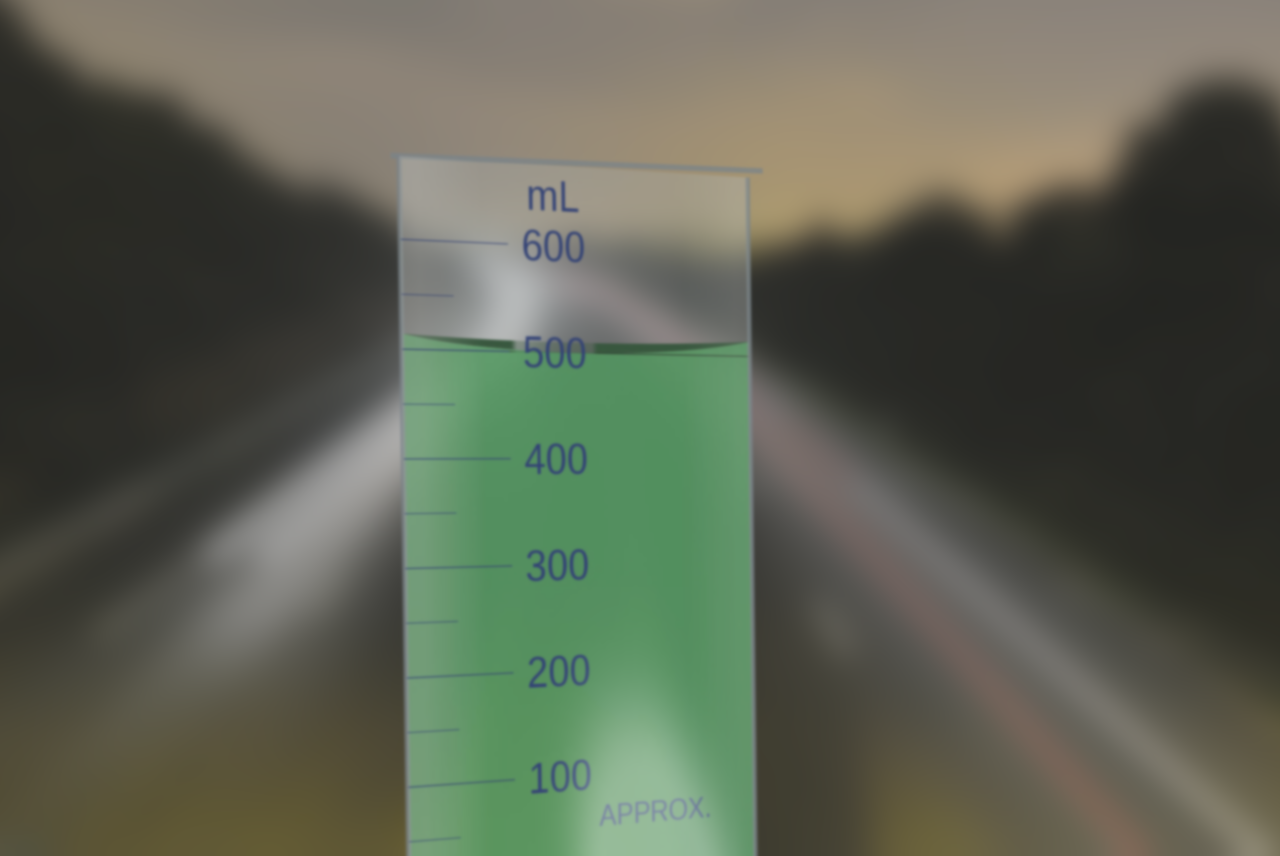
500 mL
